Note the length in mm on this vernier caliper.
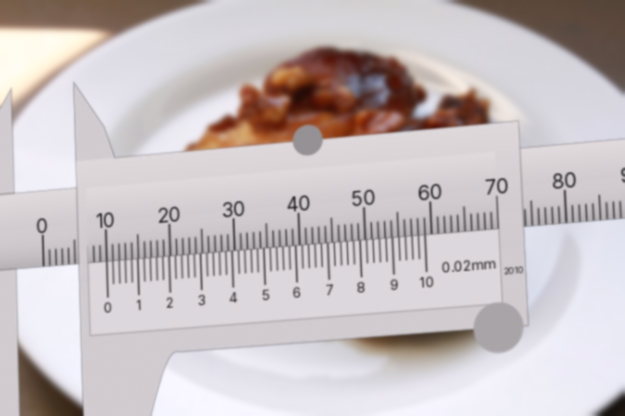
10.0 mm
